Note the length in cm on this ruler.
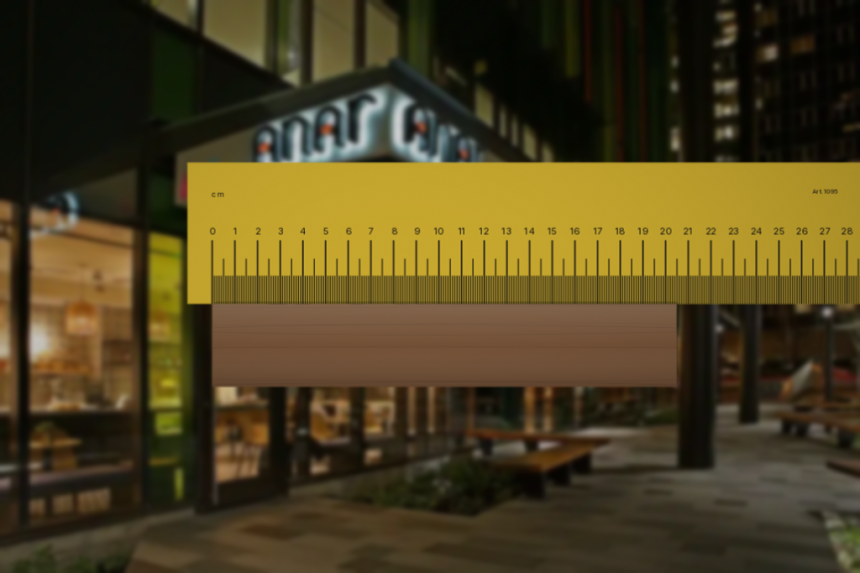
20.5 cm
